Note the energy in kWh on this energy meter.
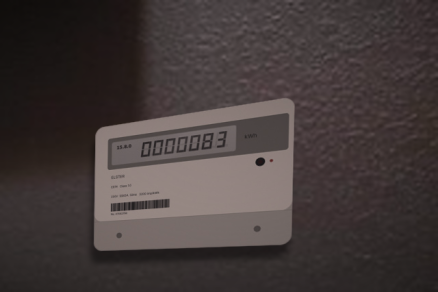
83 kWh
